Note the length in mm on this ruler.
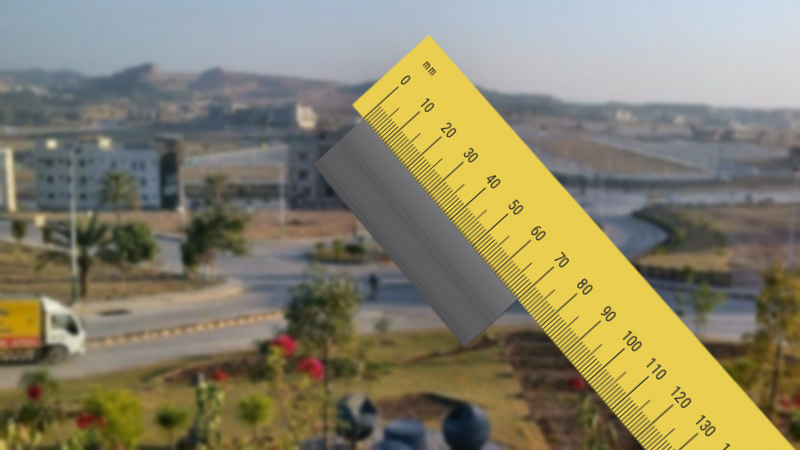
70 mm
